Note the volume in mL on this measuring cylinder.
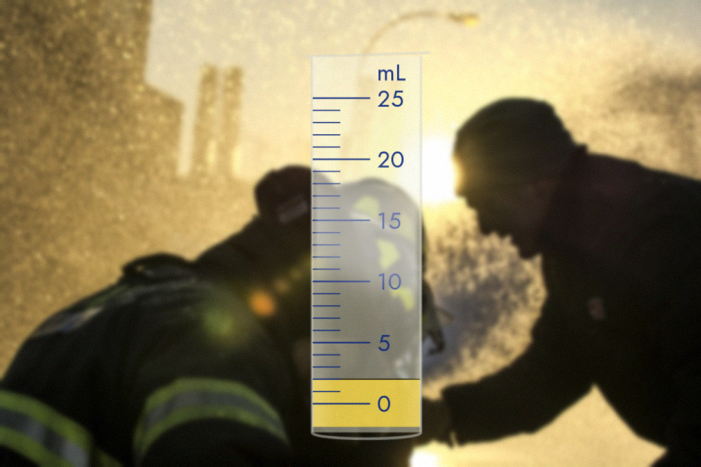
2 mL
